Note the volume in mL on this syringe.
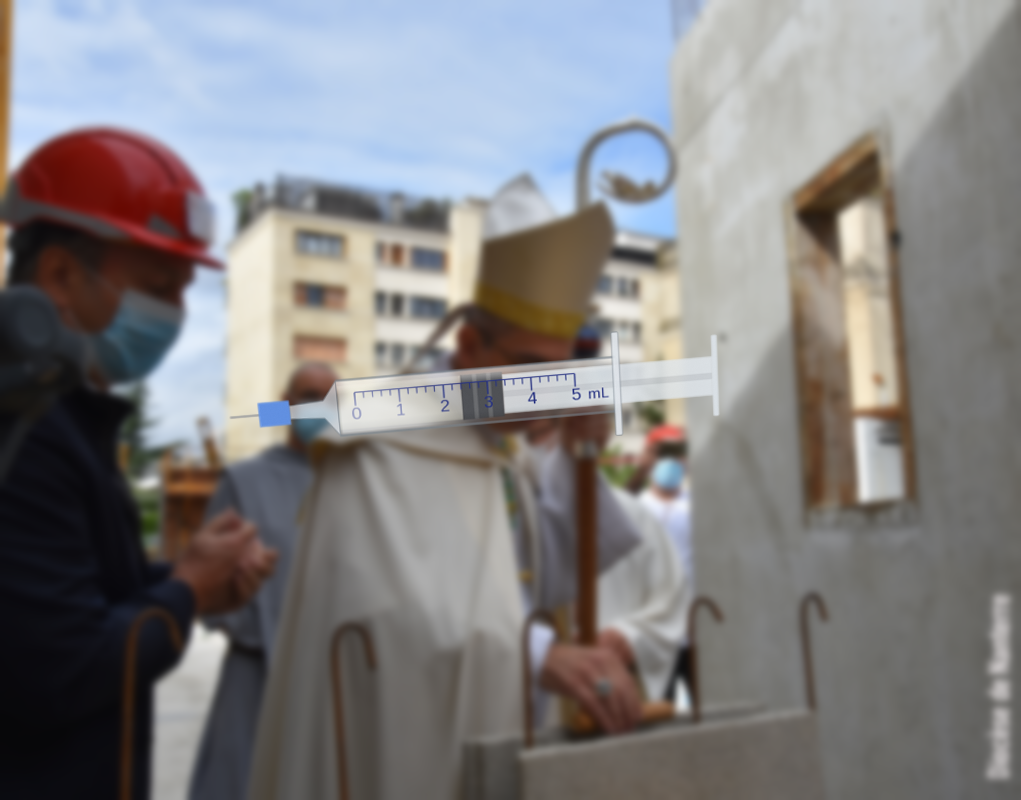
2.4 mL
